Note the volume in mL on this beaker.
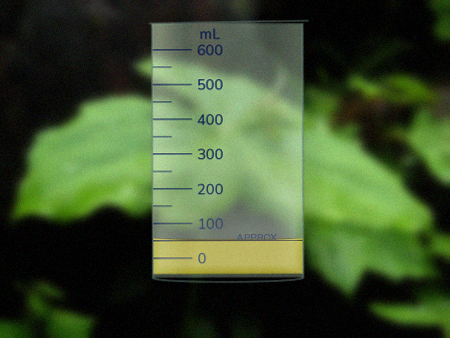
50 mL
